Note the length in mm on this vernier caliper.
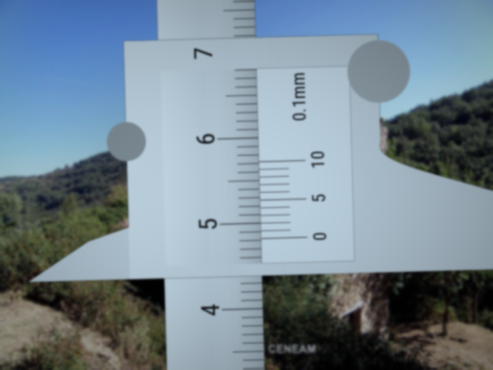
48.2 mm
